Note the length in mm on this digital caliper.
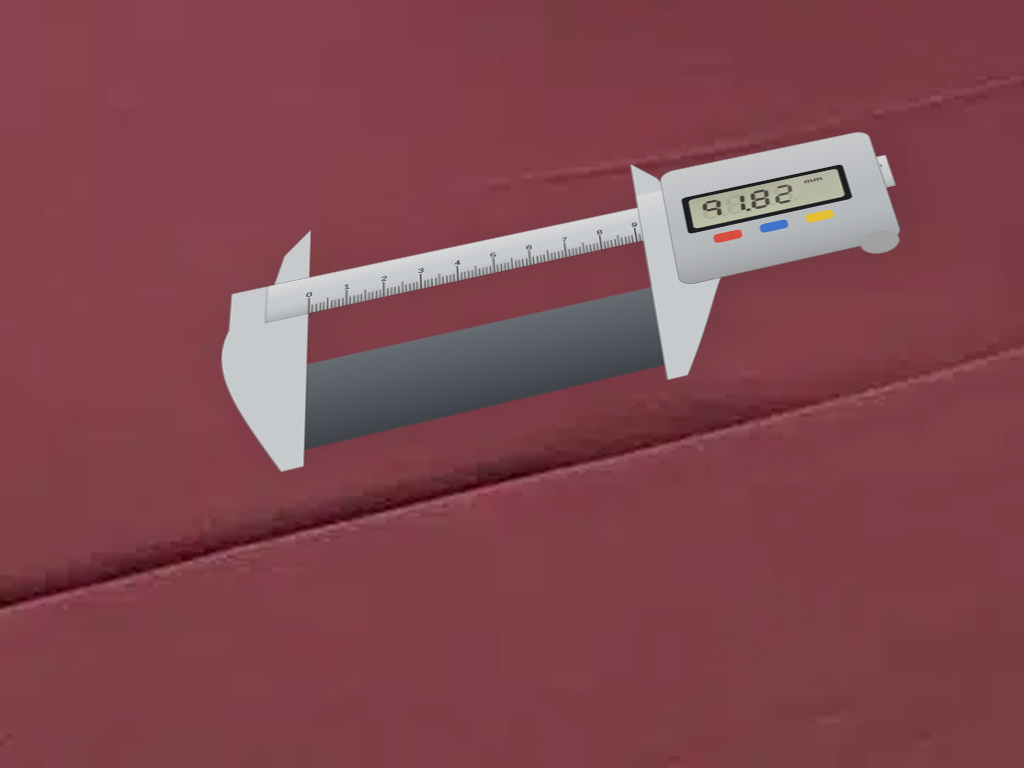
91.82 mm
